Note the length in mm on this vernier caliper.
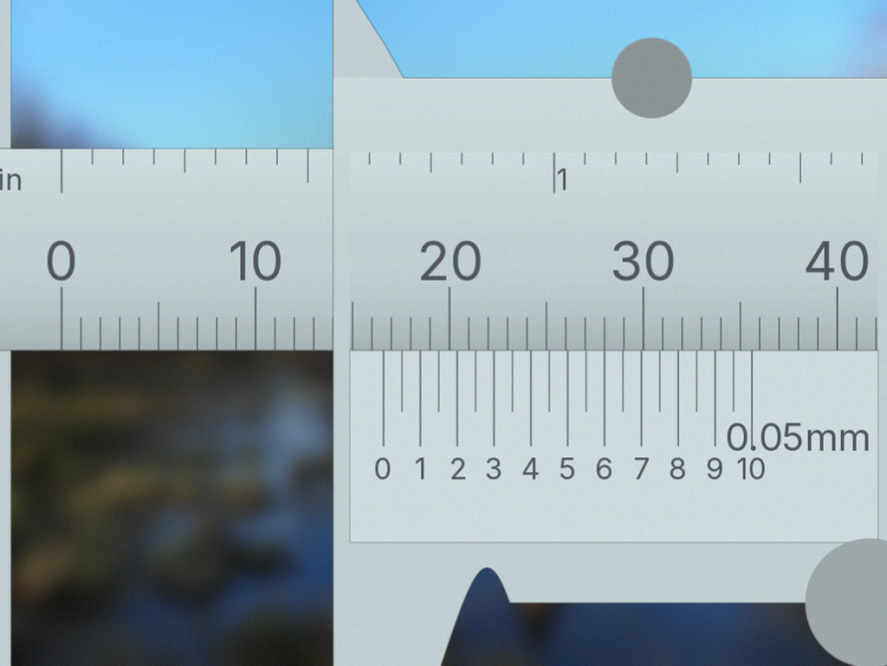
16.6 mm
